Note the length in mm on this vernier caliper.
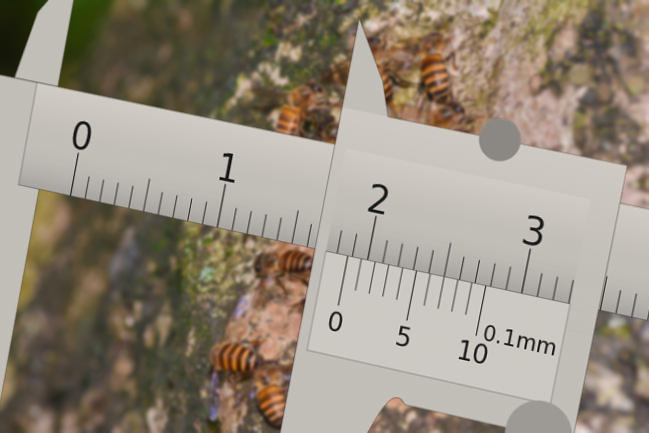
18.7 mm
